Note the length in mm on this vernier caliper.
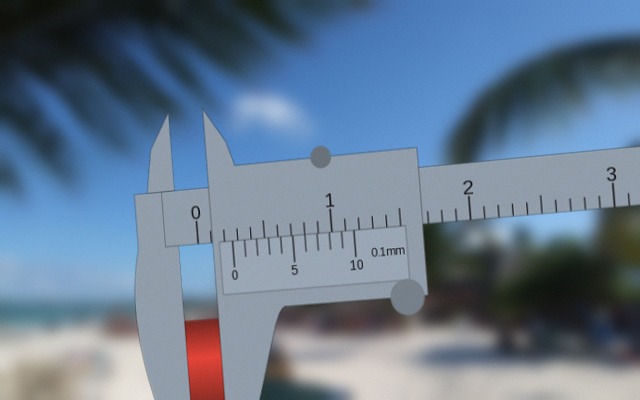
2.6 mm
